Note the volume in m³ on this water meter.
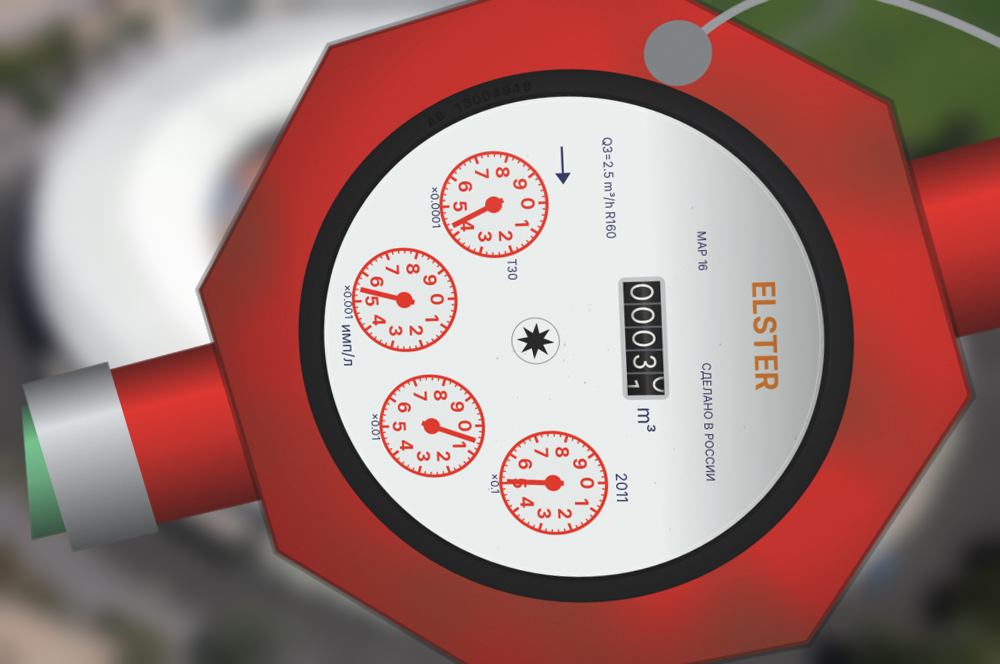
30.5054 m³
